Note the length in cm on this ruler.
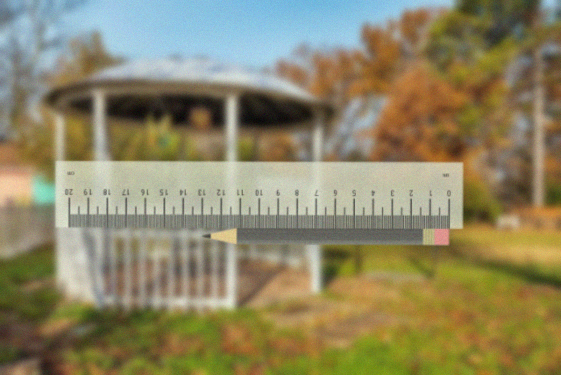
13 cm
